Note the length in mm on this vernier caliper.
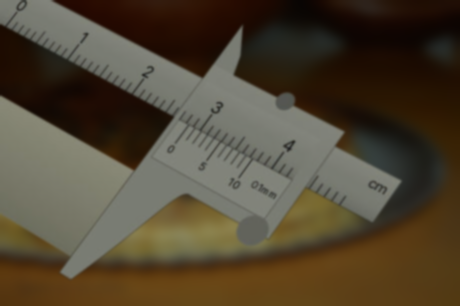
28.4 mm
